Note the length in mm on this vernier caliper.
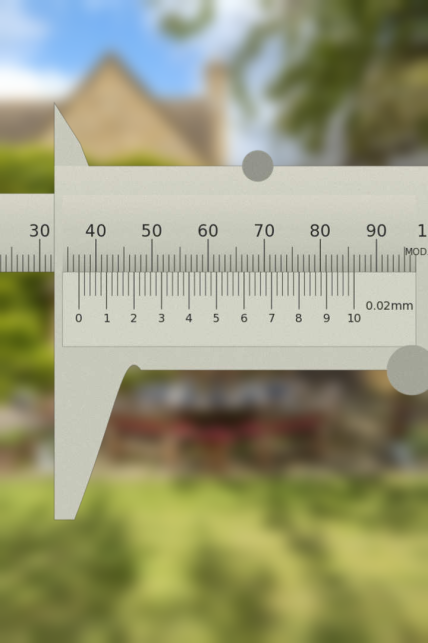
37.0 mm
